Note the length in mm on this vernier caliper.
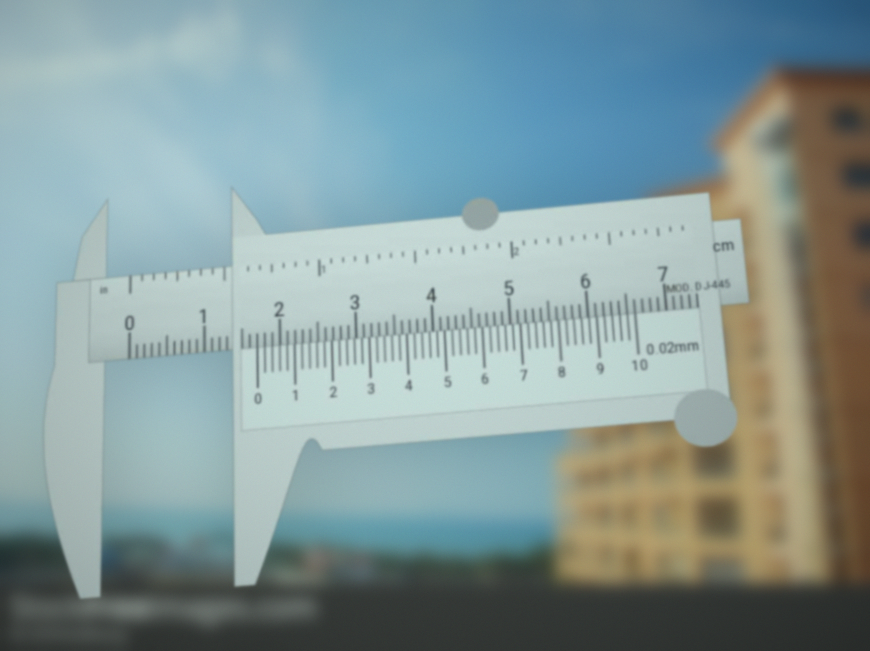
17.0 mm
